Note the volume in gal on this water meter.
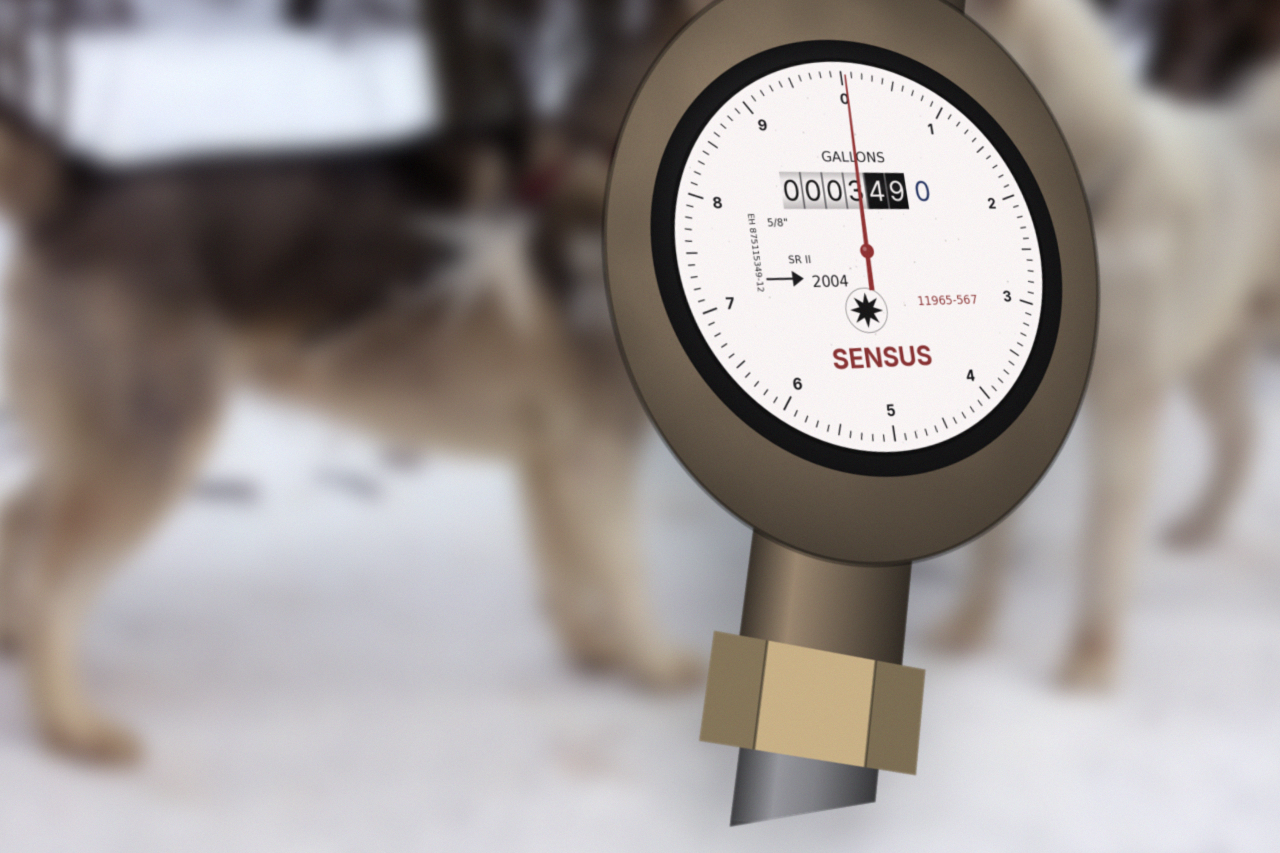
3490.0 gal
